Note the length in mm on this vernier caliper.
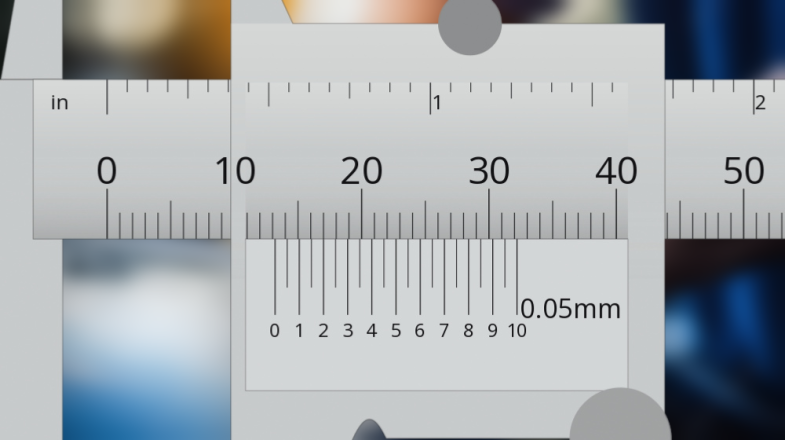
13.2 mm
